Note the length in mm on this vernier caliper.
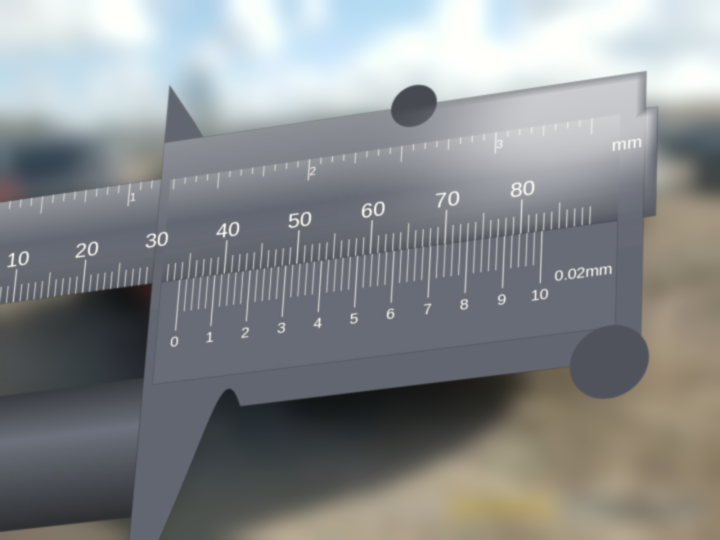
33.8 mm
